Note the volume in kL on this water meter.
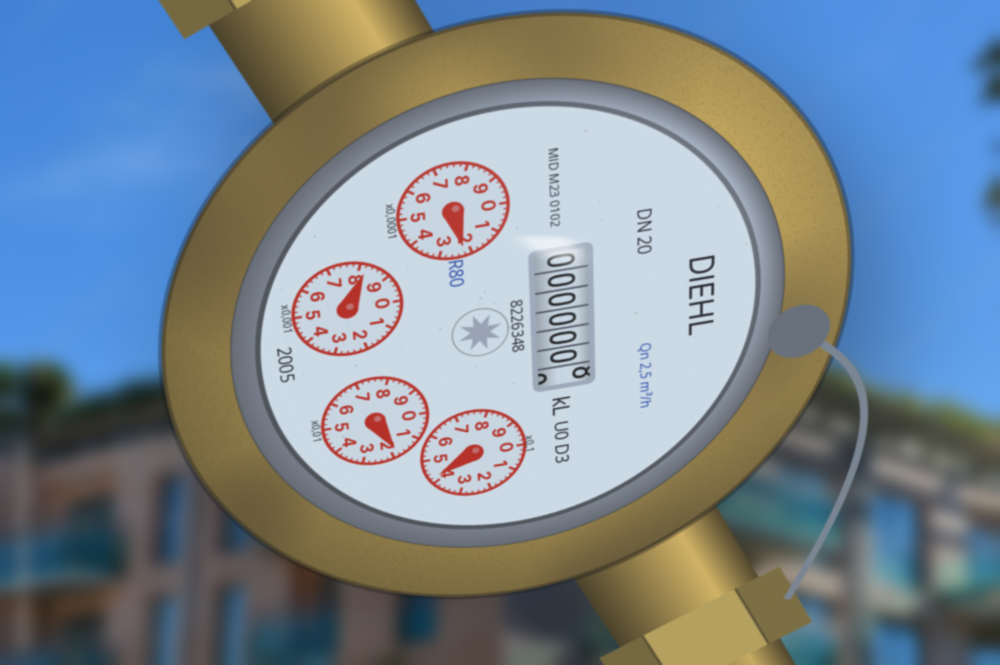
8.4182 kL
